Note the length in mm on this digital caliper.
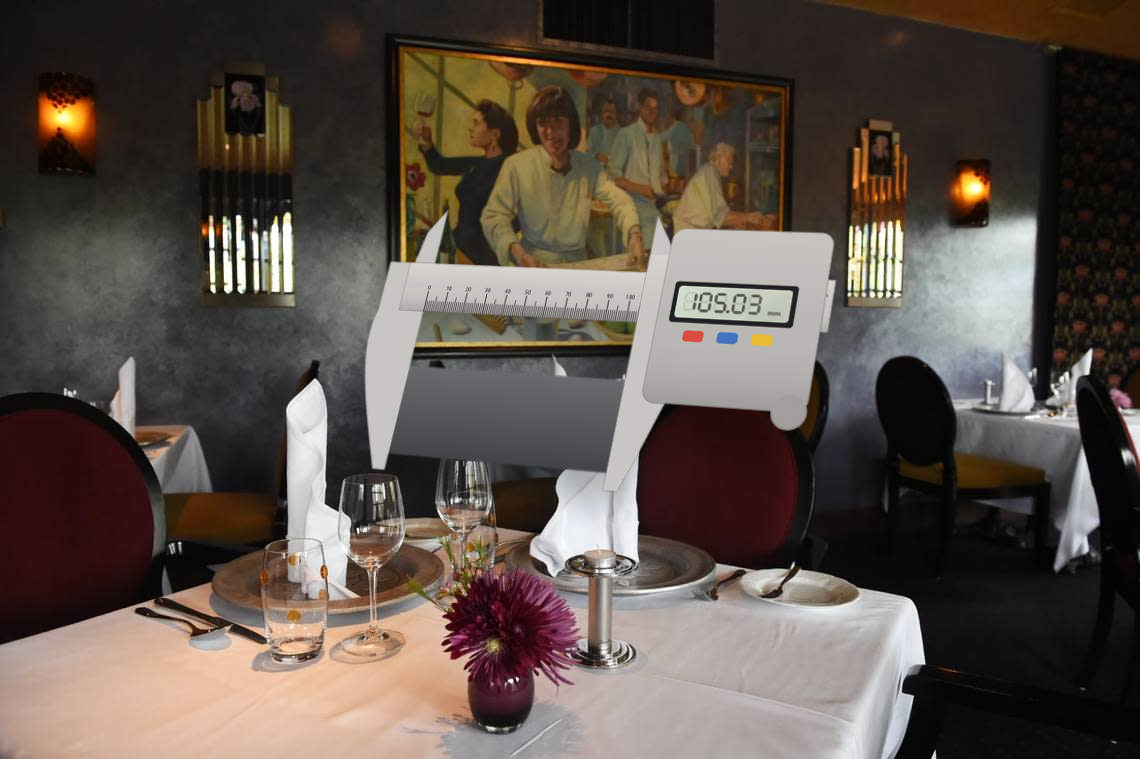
105.03 mm
